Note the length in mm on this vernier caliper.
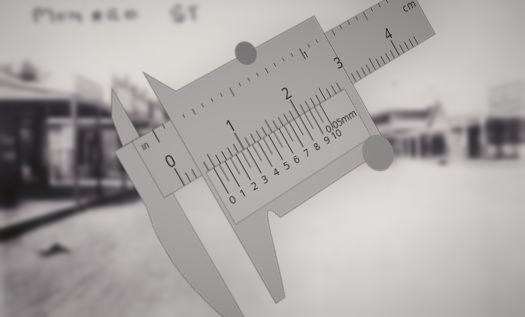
4.8 mm
